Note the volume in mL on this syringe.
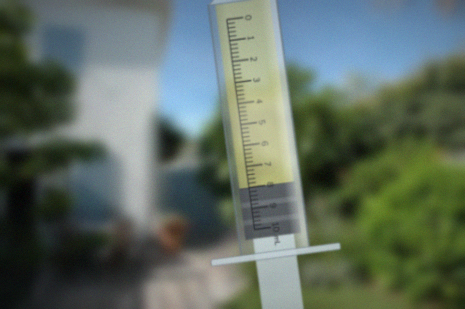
8 mL
